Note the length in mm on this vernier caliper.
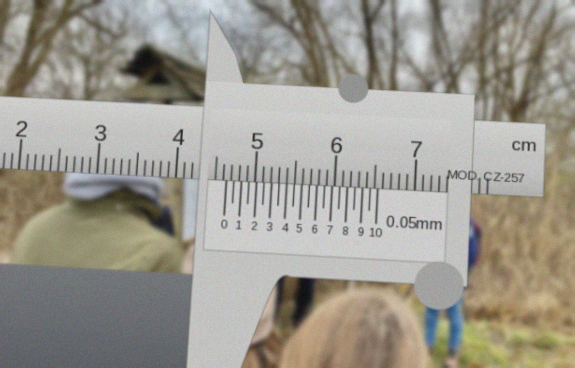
46.4 mm
